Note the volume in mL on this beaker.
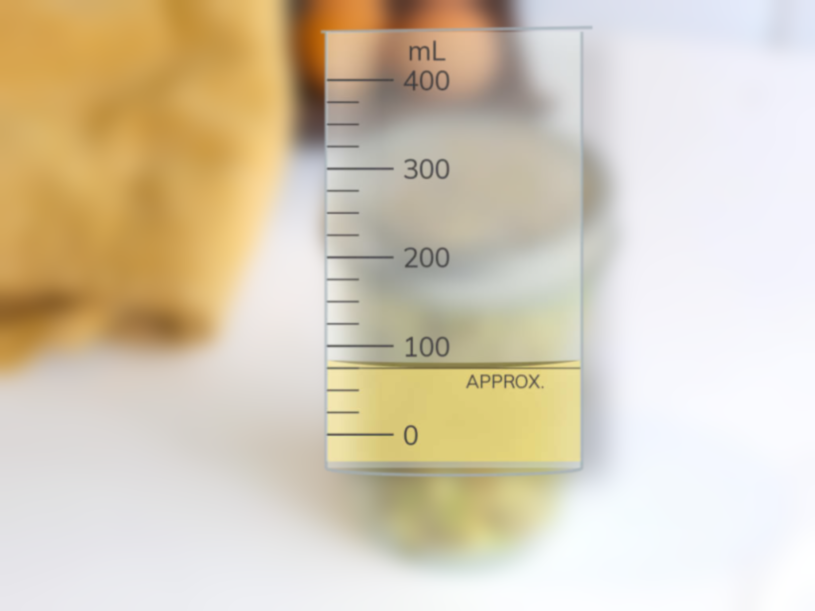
75 mL
